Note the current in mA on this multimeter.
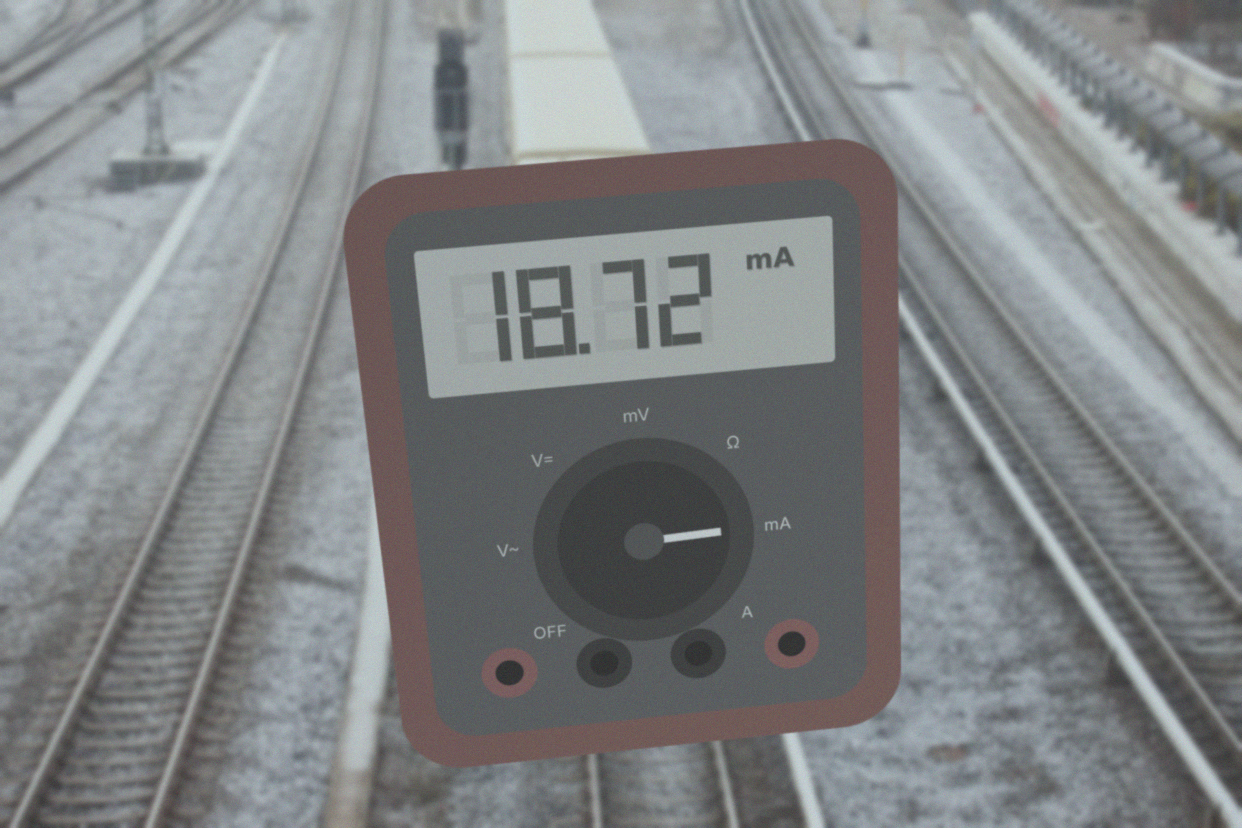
18.72 mA
